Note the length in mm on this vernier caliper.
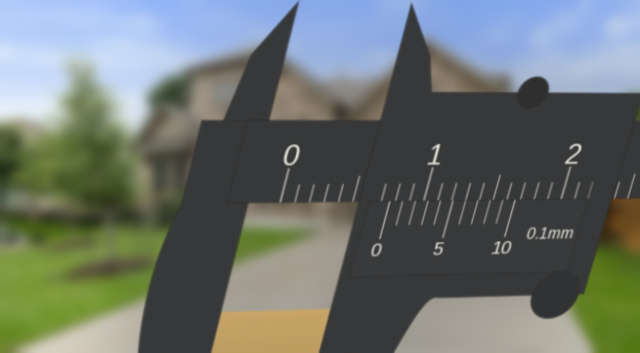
7.6 mm
